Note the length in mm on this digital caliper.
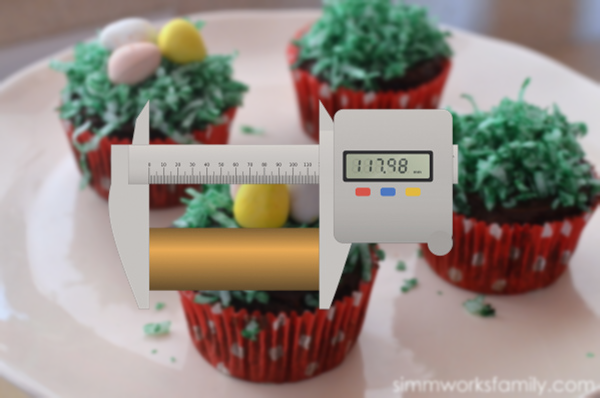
117.98 mm
